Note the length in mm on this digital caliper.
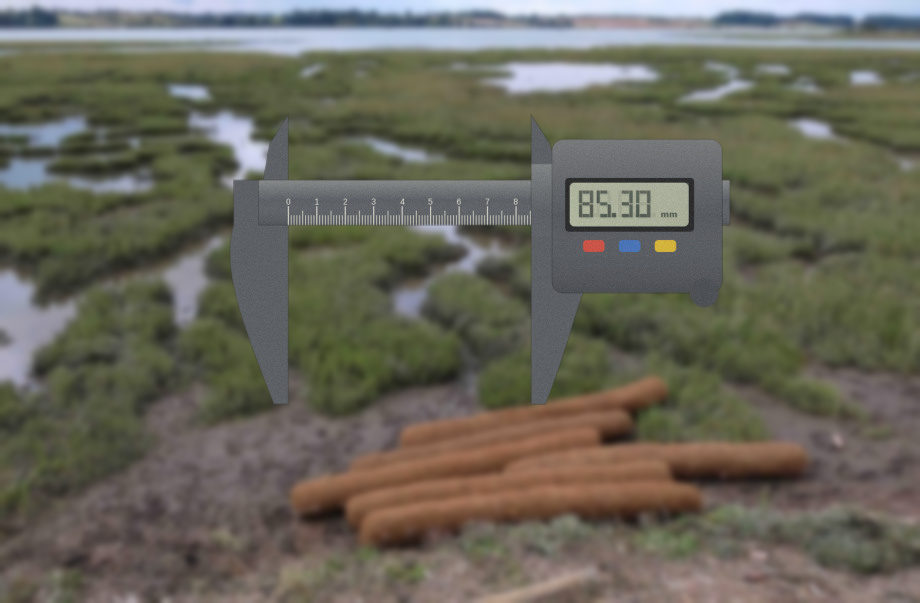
85.30 mm
